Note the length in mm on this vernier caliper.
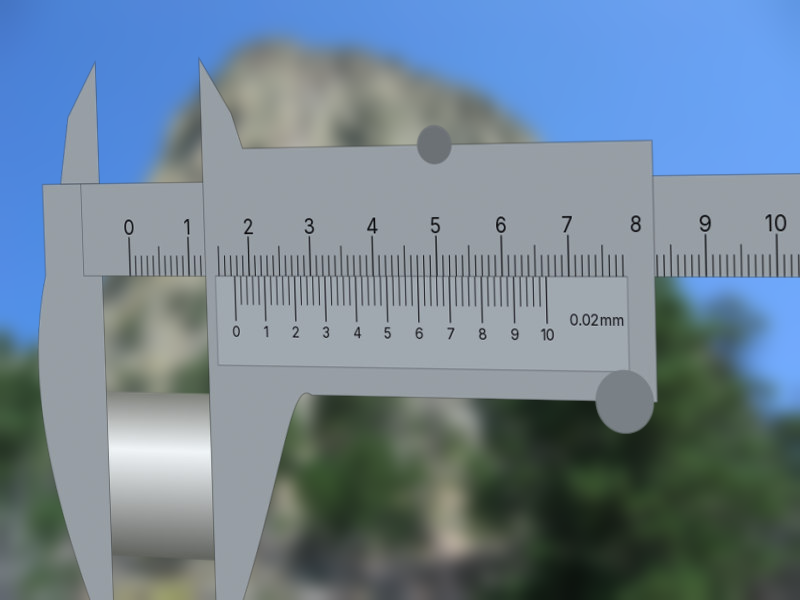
17.6 mm
